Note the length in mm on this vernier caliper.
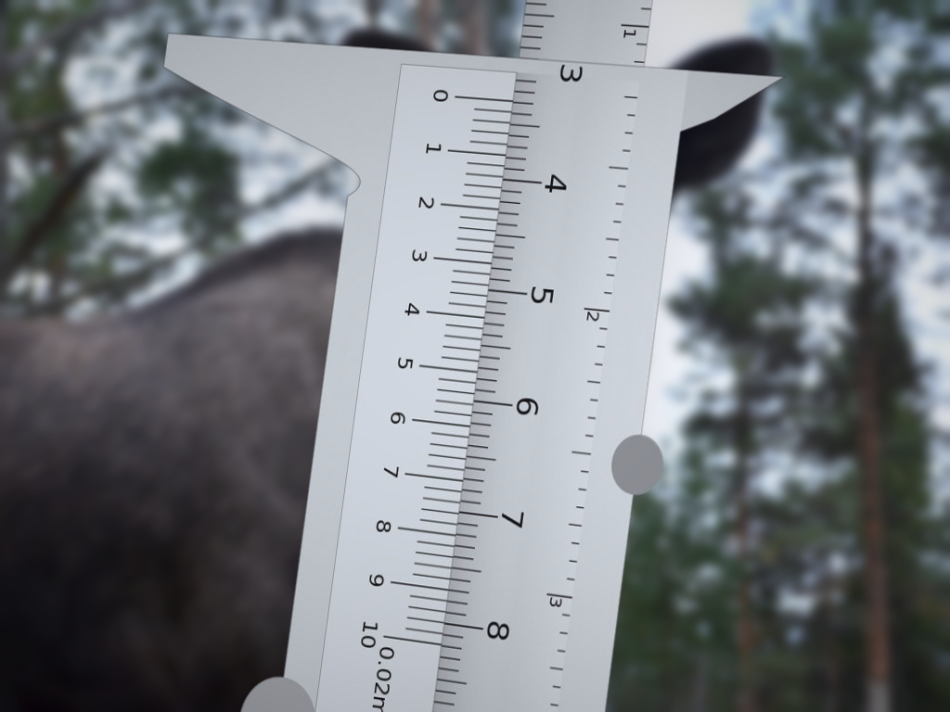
32.9 mm
